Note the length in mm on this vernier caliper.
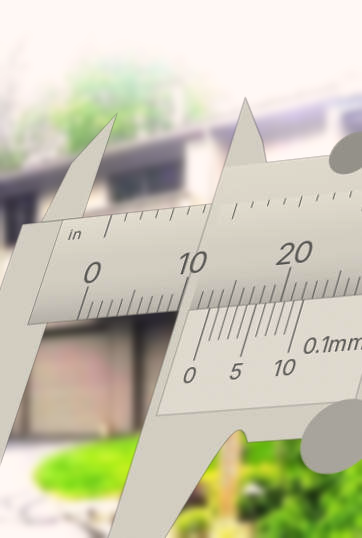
13.2 mm
